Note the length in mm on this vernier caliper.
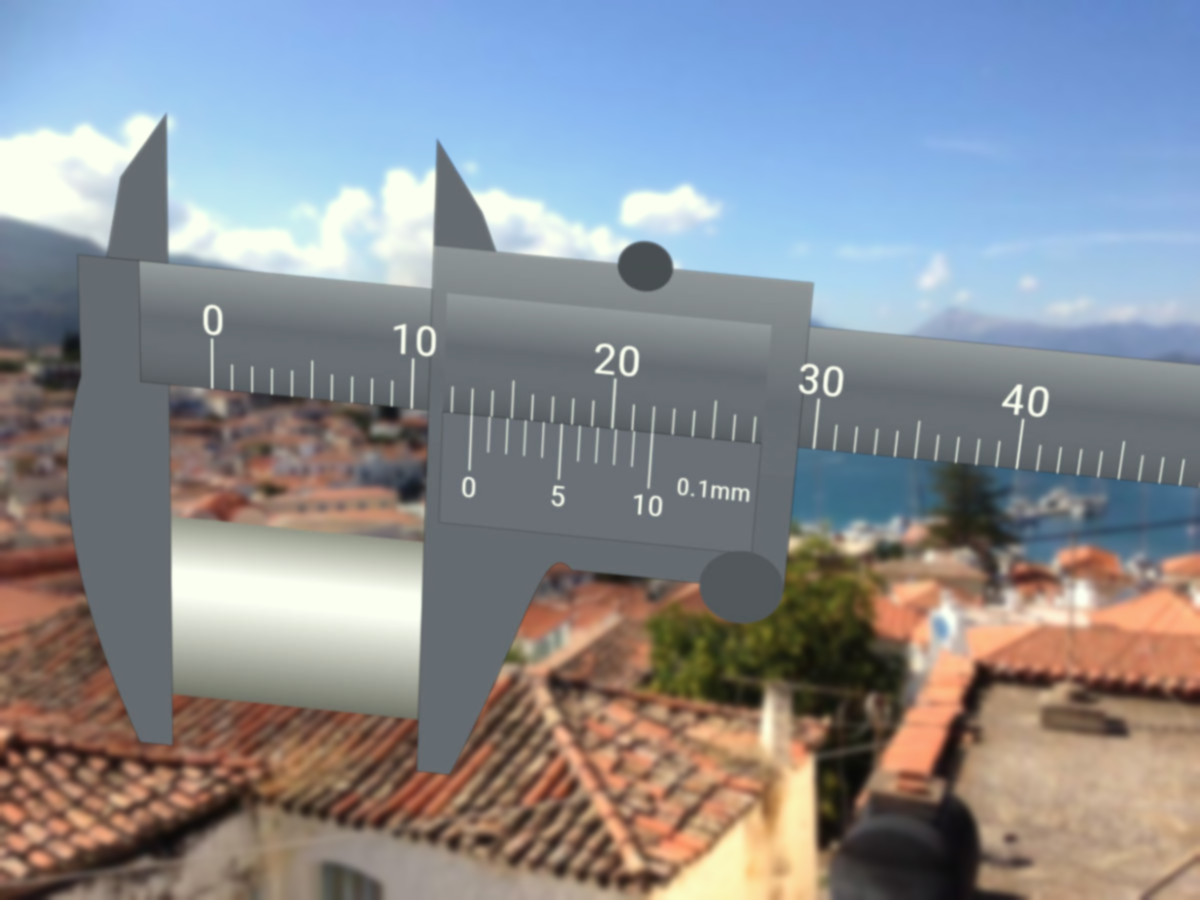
13.0 mm
